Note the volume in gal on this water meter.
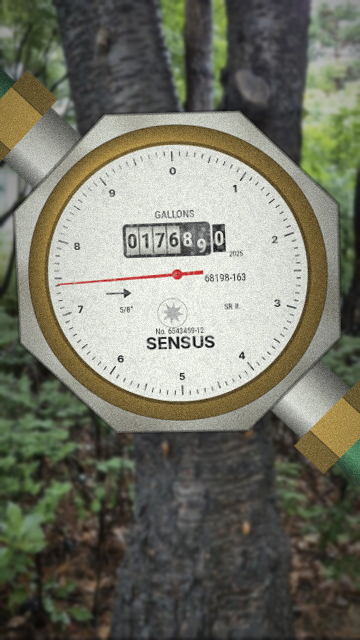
176887.4 gal
